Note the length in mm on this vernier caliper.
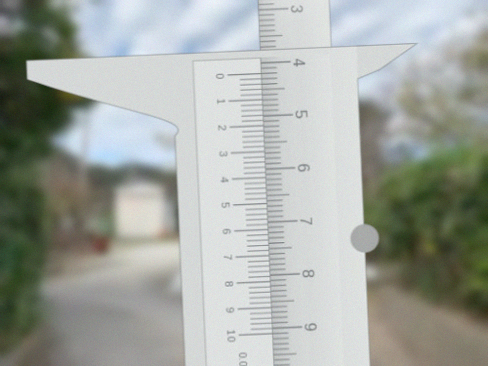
42.0 mm
